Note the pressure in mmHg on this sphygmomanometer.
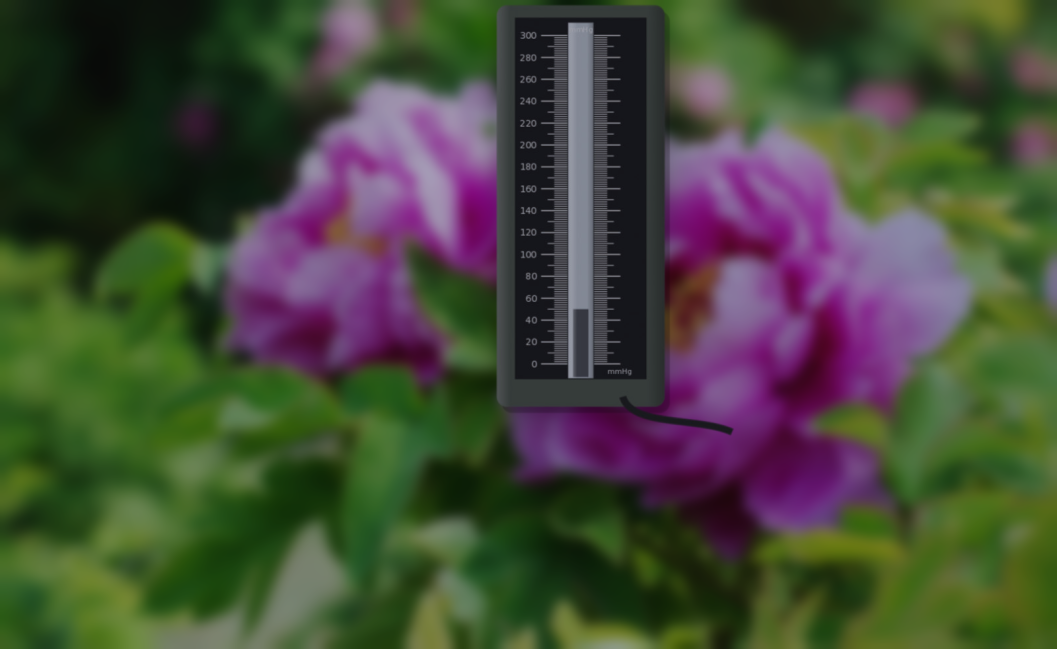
50 mmHg
